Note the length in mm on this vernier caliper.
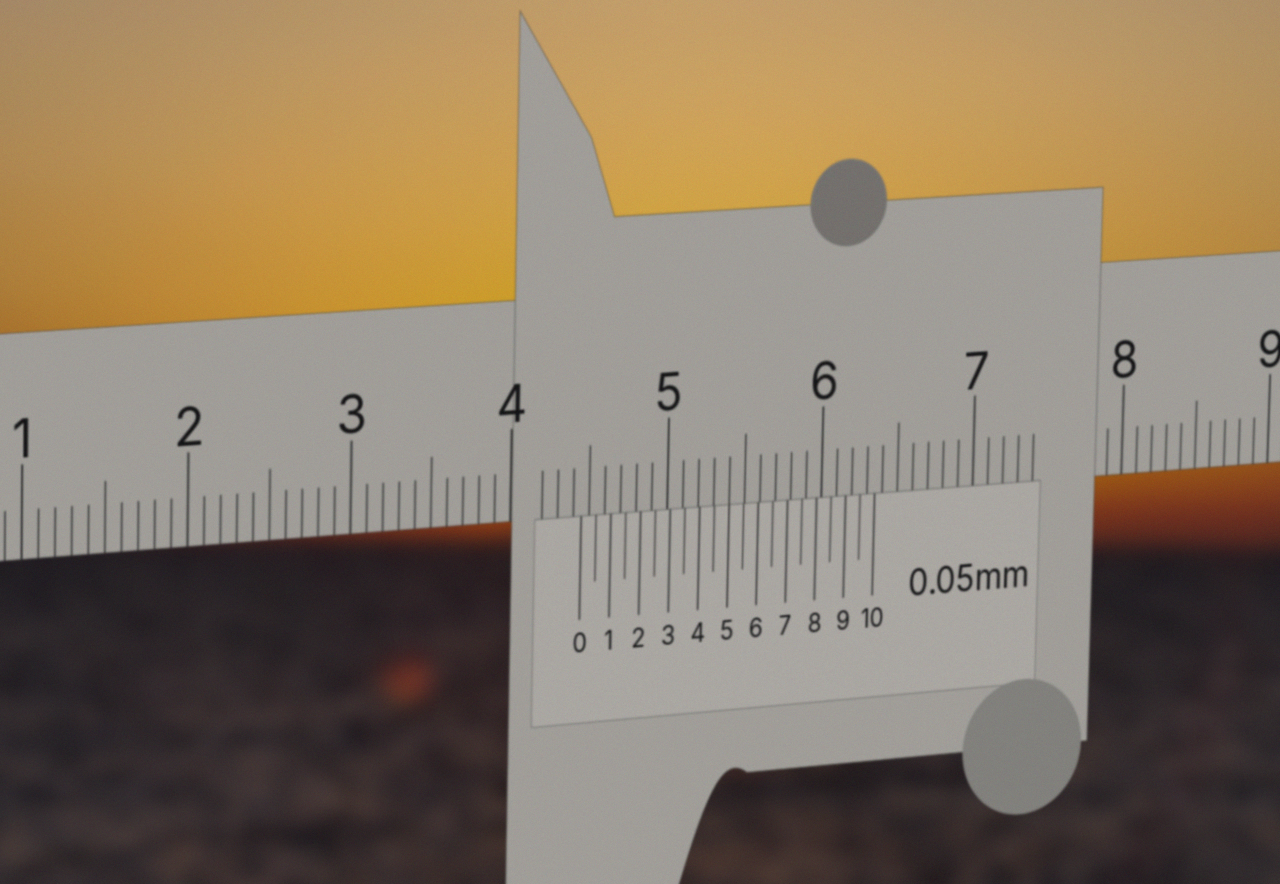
44.5 mm
